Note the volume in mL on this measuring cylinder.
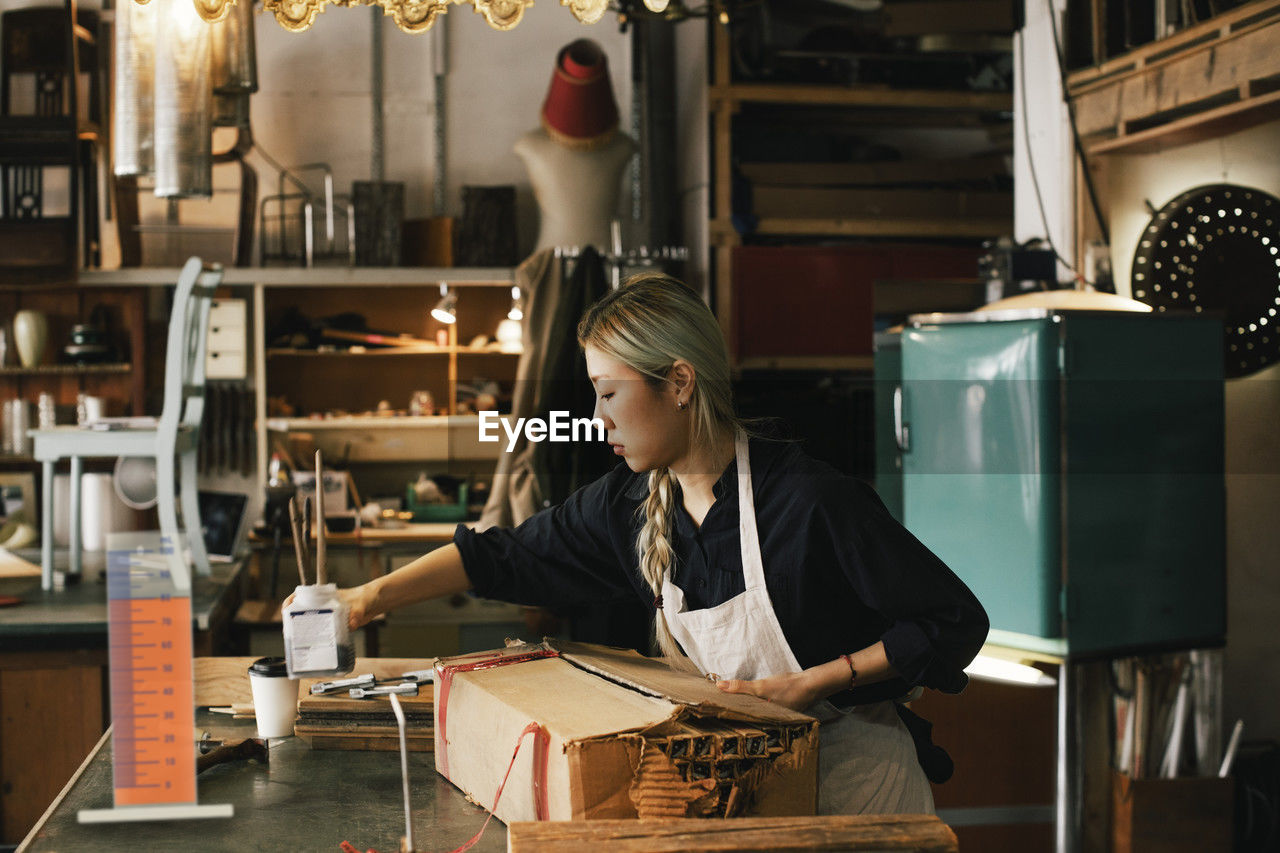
80 mL
